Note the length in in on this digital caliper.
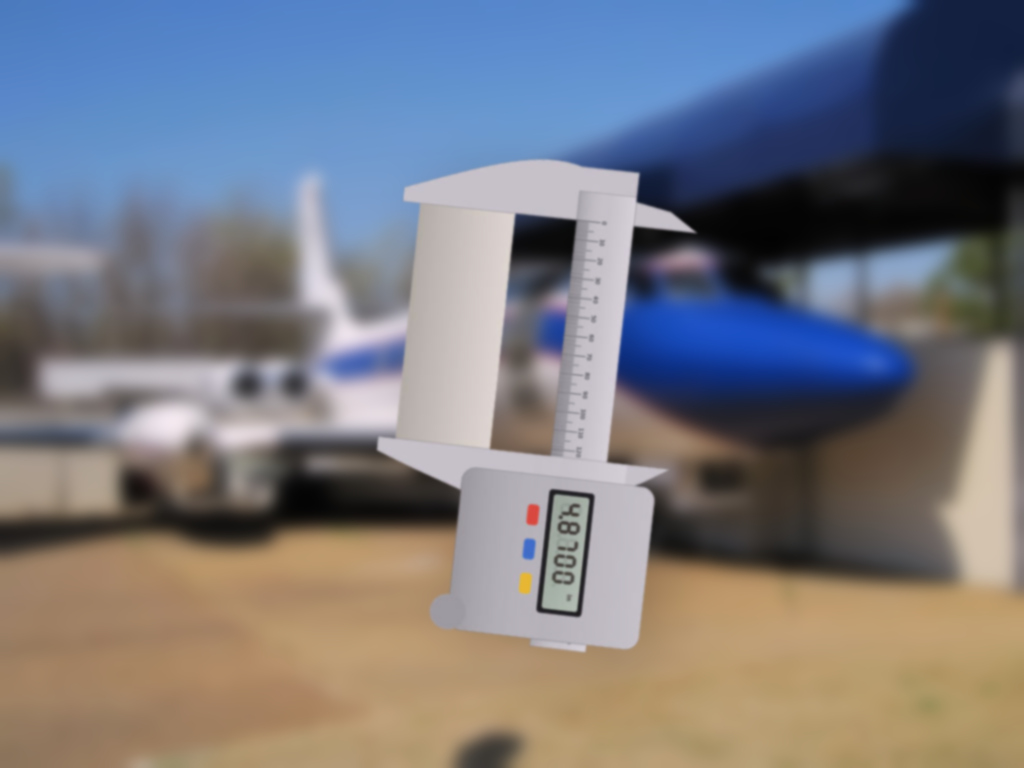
4.8700 in
